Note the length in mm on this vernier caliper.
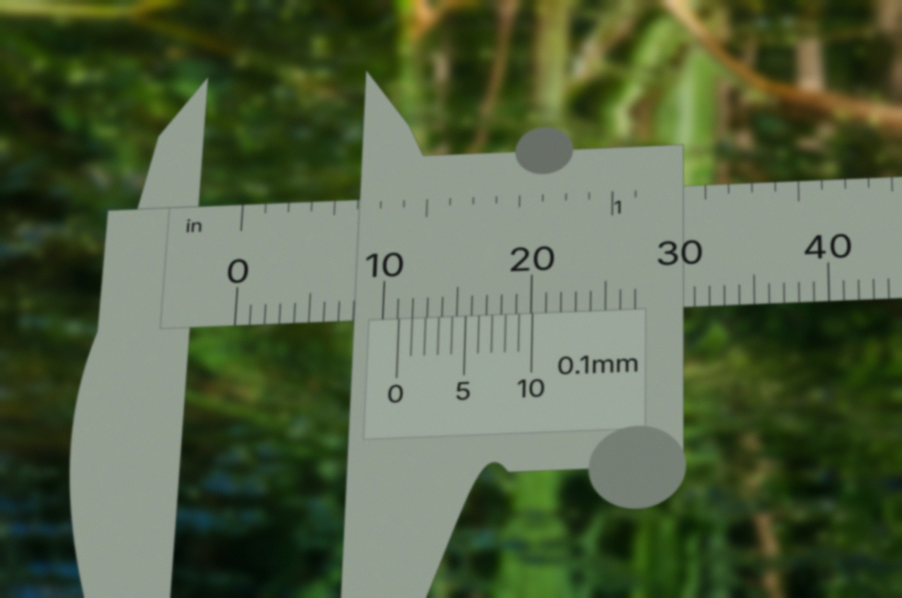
11.1 mm
